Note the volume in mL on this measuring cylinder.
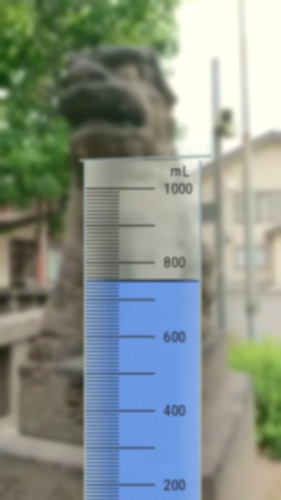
750 mL
